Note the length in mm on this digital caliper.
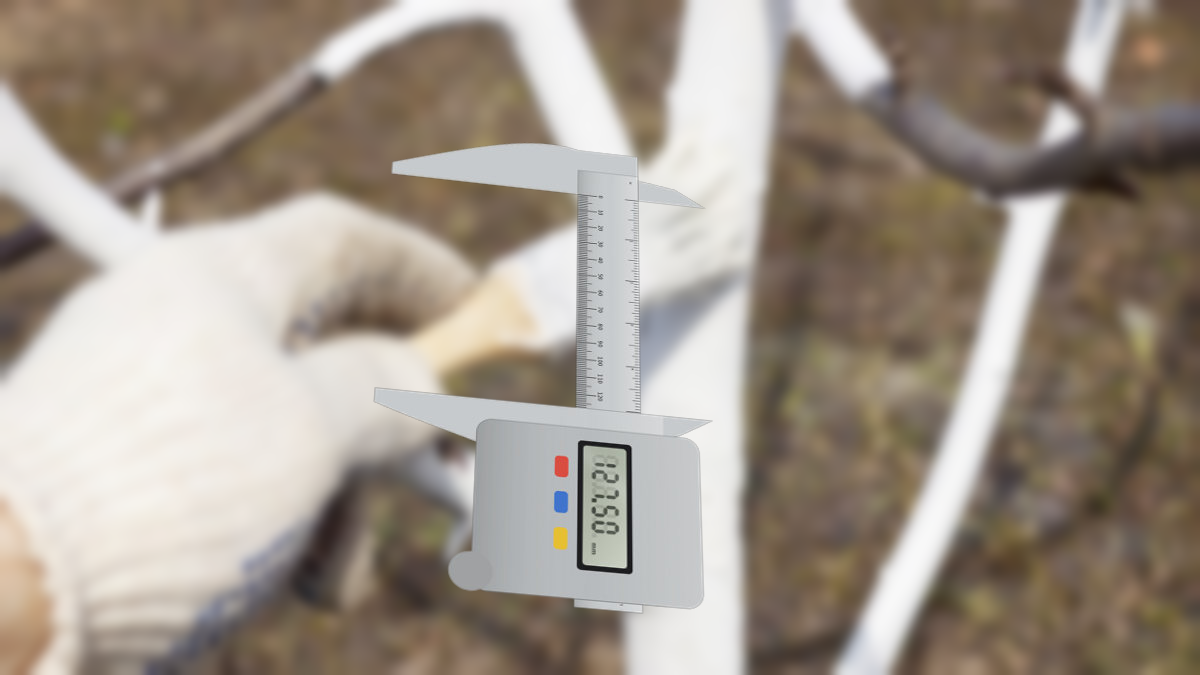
127.50 mm
